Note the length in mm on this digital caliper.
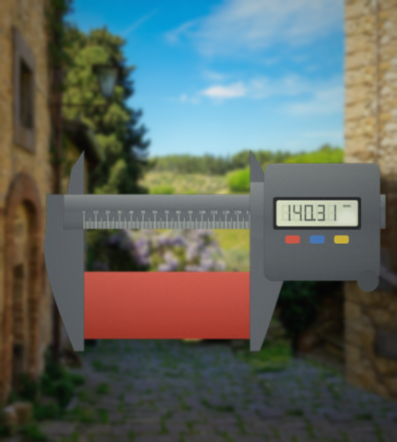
140.31 mm
